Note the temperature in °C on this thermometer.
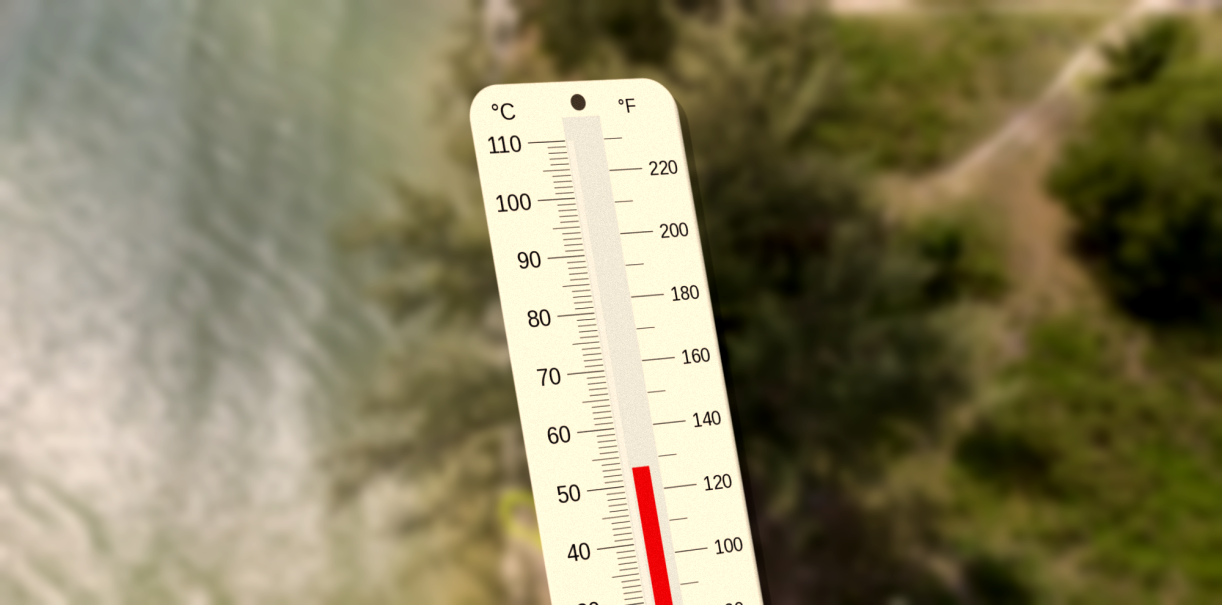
53 °C
